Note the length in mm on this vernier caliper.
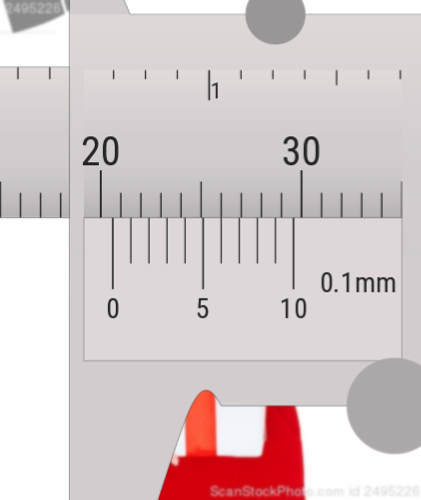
20.6 mm
